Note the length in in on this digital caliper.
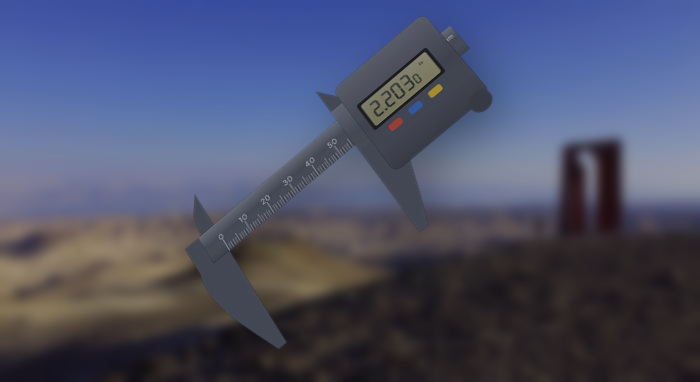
2.2030 in
